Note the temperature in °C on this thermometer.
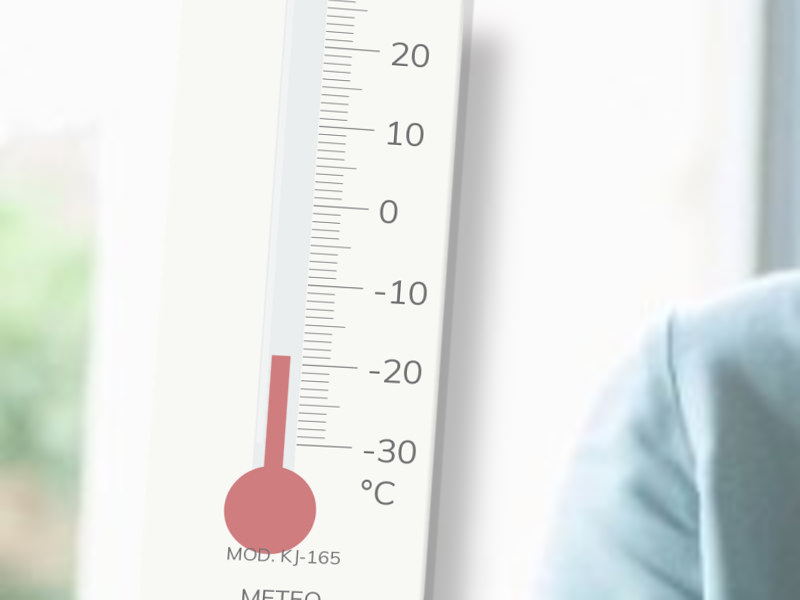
-19 °C
